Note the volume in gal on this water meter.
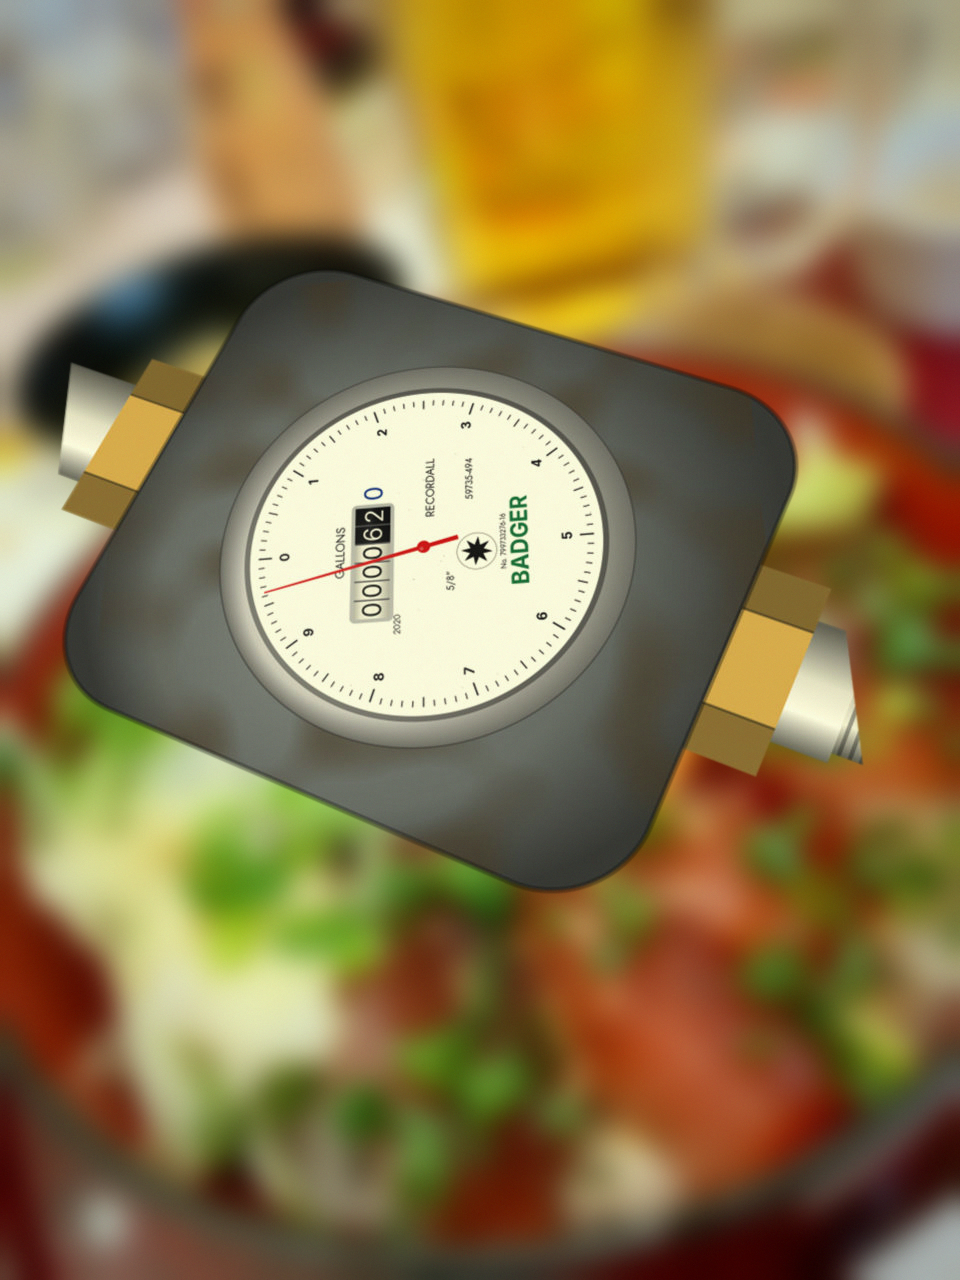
619.6 gal
